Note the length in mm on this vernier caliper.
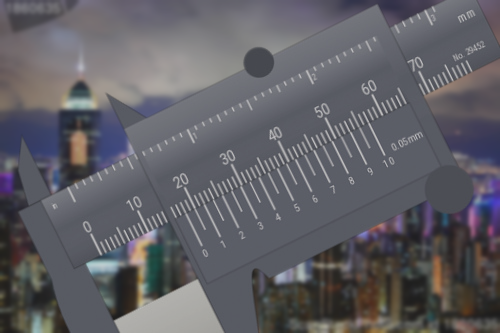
18.0 mm
